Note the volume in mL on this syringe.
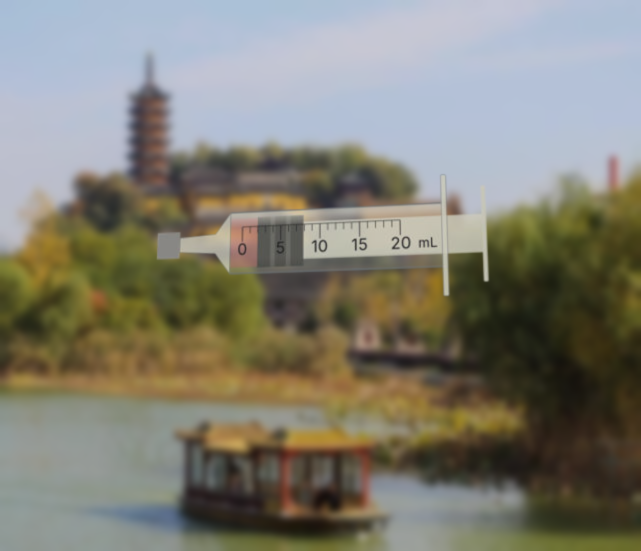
2 mL
